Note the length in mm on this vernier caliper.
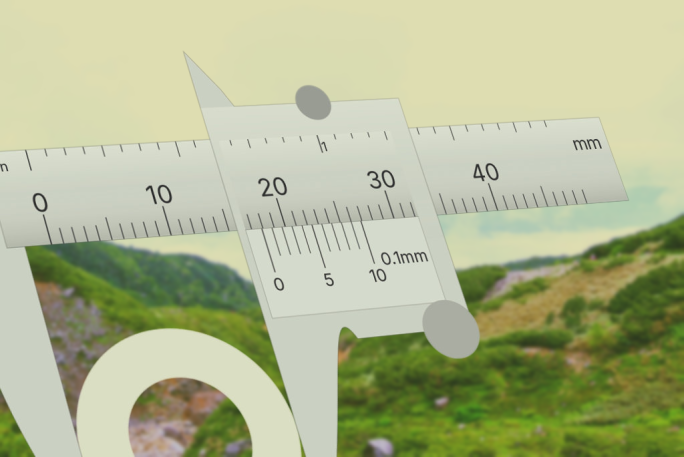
17.9 mm
